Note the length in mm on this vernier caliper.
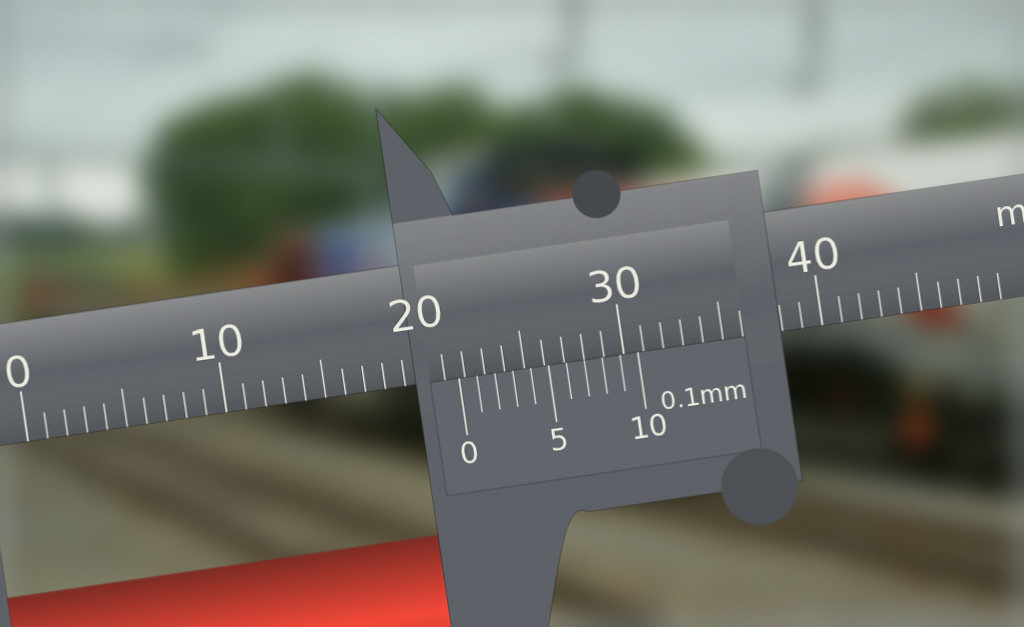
21.7 mm
